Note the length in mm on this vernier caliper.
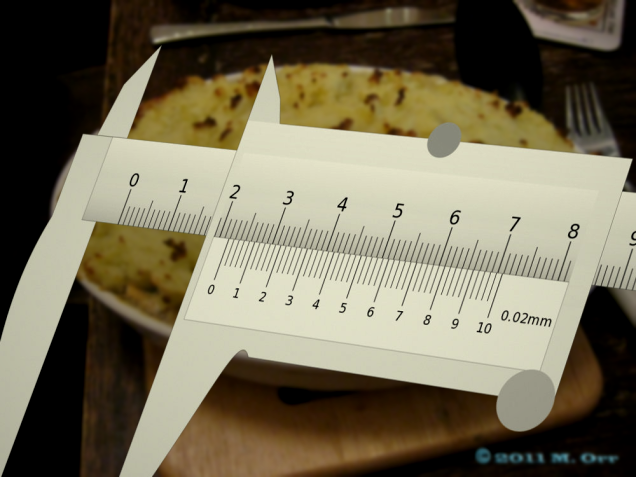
21.8 mm
